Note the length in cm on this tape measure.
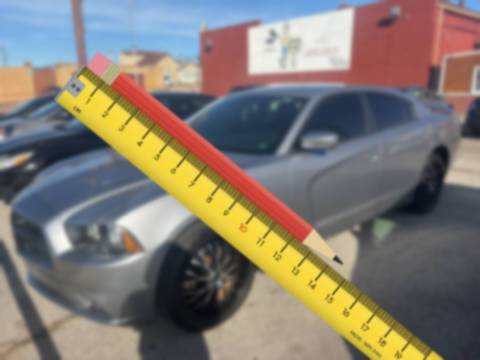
14.5 cm
